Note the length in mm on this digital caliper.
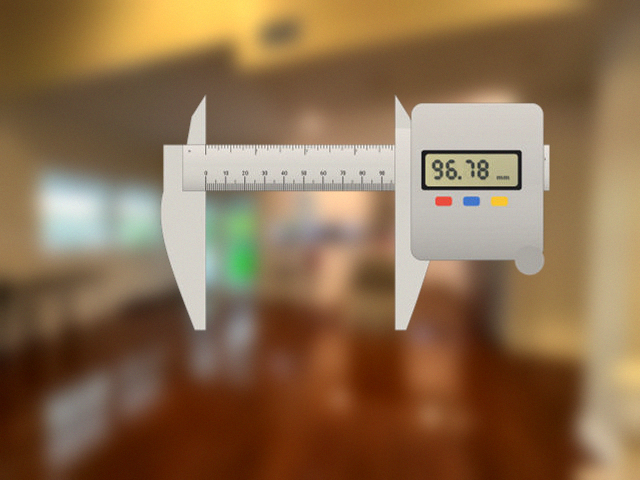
96.78 mm
